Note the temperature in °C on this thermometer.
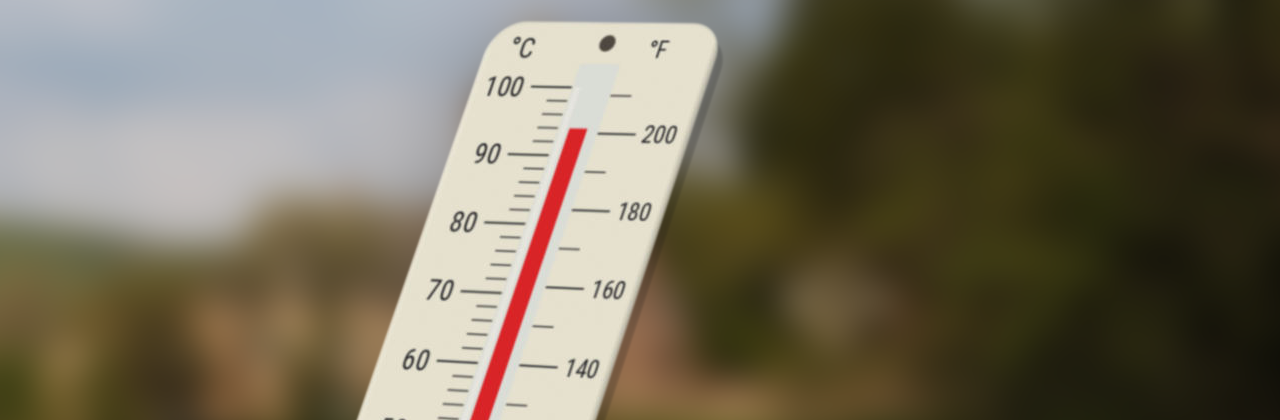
94 °C
